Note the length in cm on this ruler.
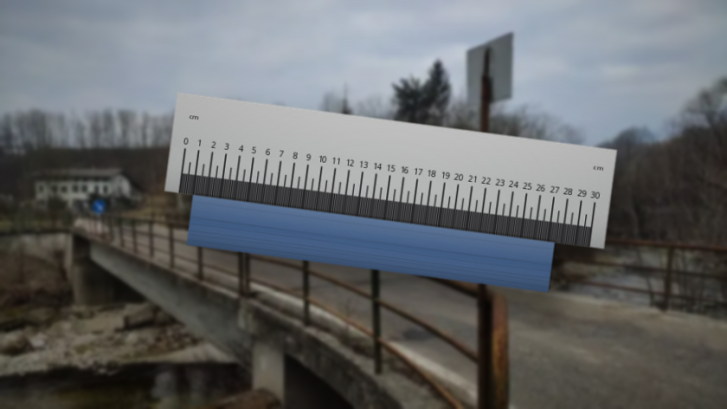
26.5 cm
